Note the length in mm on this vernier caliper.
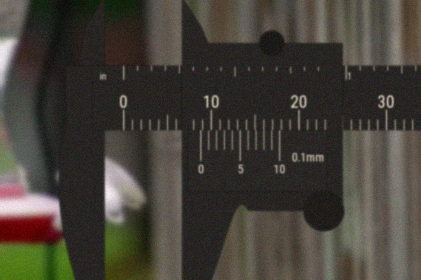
8.8 mm
